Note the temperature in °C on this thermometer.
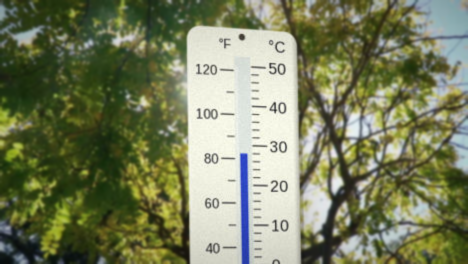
28 °C
